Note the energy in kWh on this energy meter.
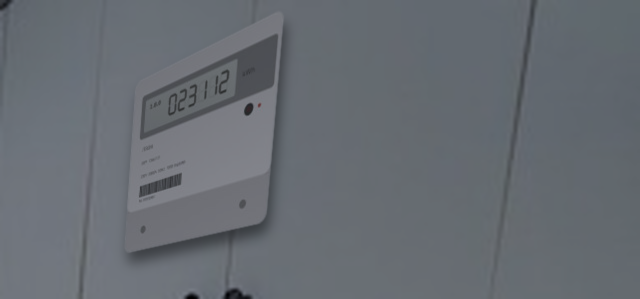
23112 kWh
